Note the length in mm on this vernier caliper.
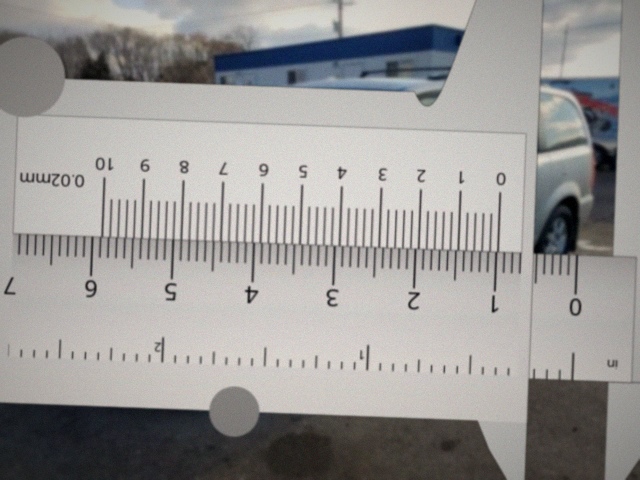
9.8 mm
